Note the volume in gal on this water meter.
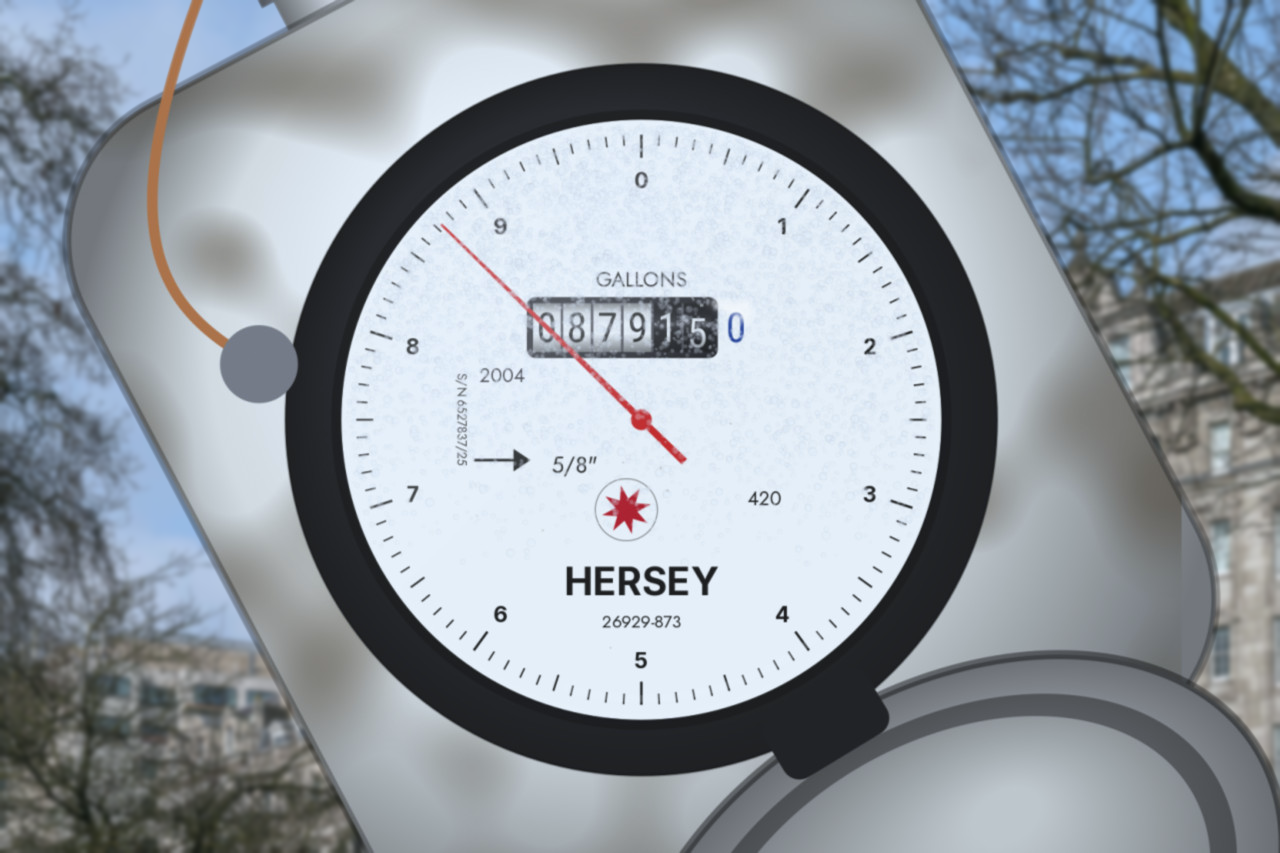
879148.7 gal
